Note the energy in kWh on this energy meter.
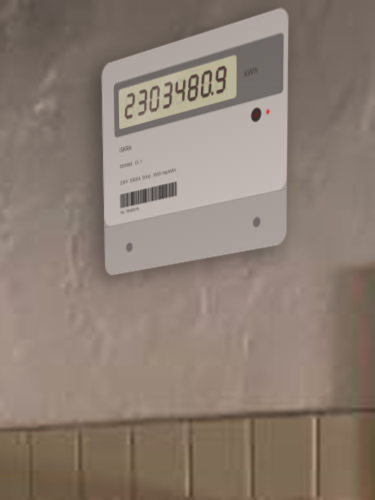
2303480.9 kWh
